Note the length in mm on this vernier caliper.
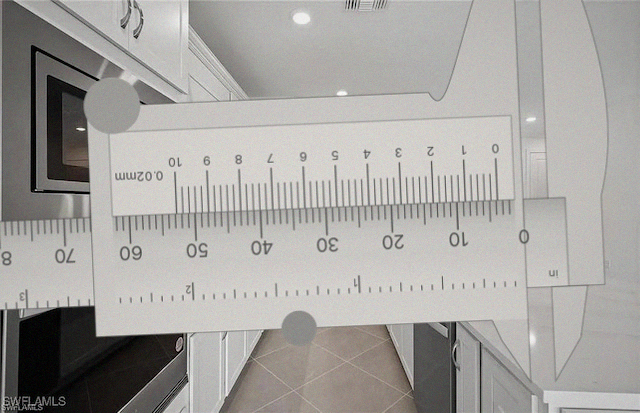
3.8 mm
